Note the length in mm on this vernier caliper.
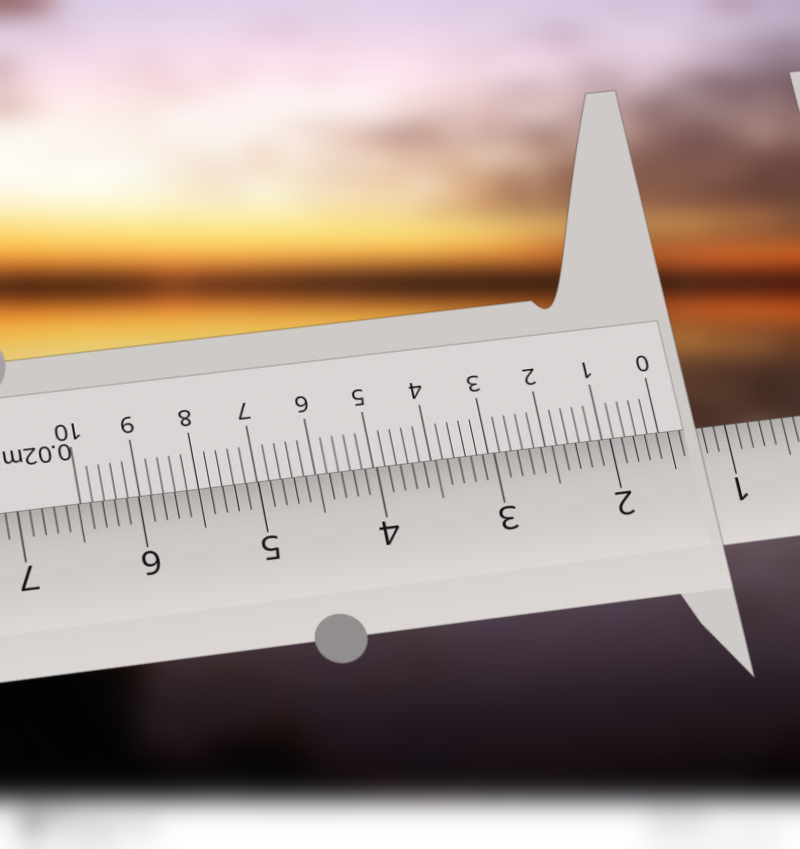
15.8 mm
